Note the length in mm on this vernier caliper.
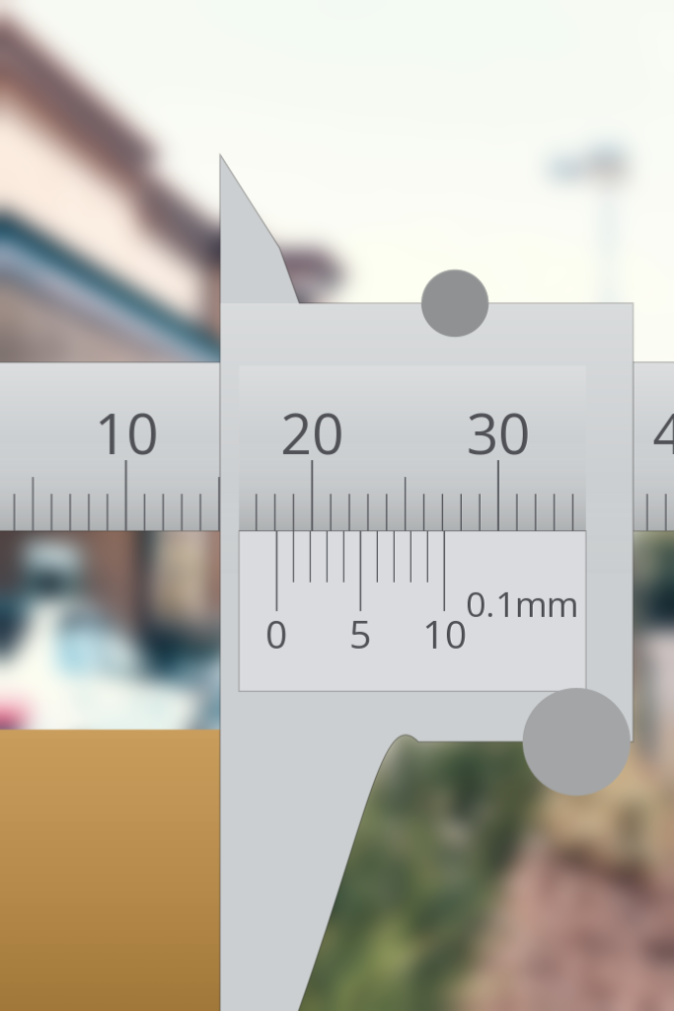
18.1 mm
